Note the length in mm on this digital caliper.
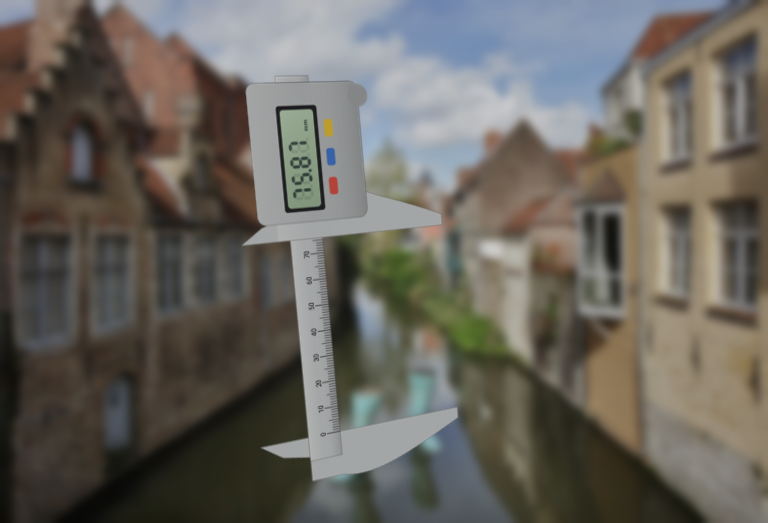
75.87 mm
